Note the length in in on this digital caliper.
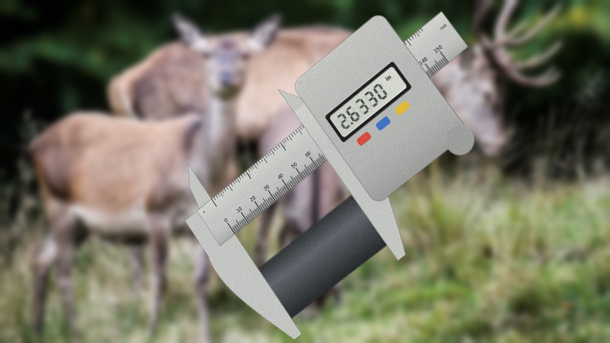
2.6330 in
